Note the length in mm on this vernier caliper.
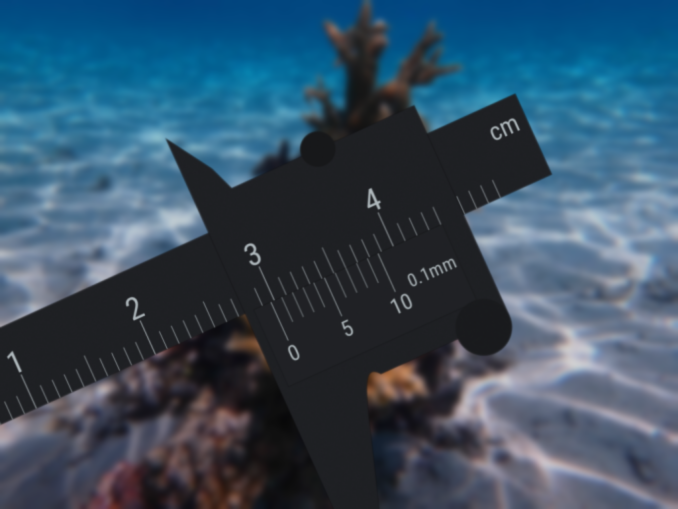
29.7 mm
